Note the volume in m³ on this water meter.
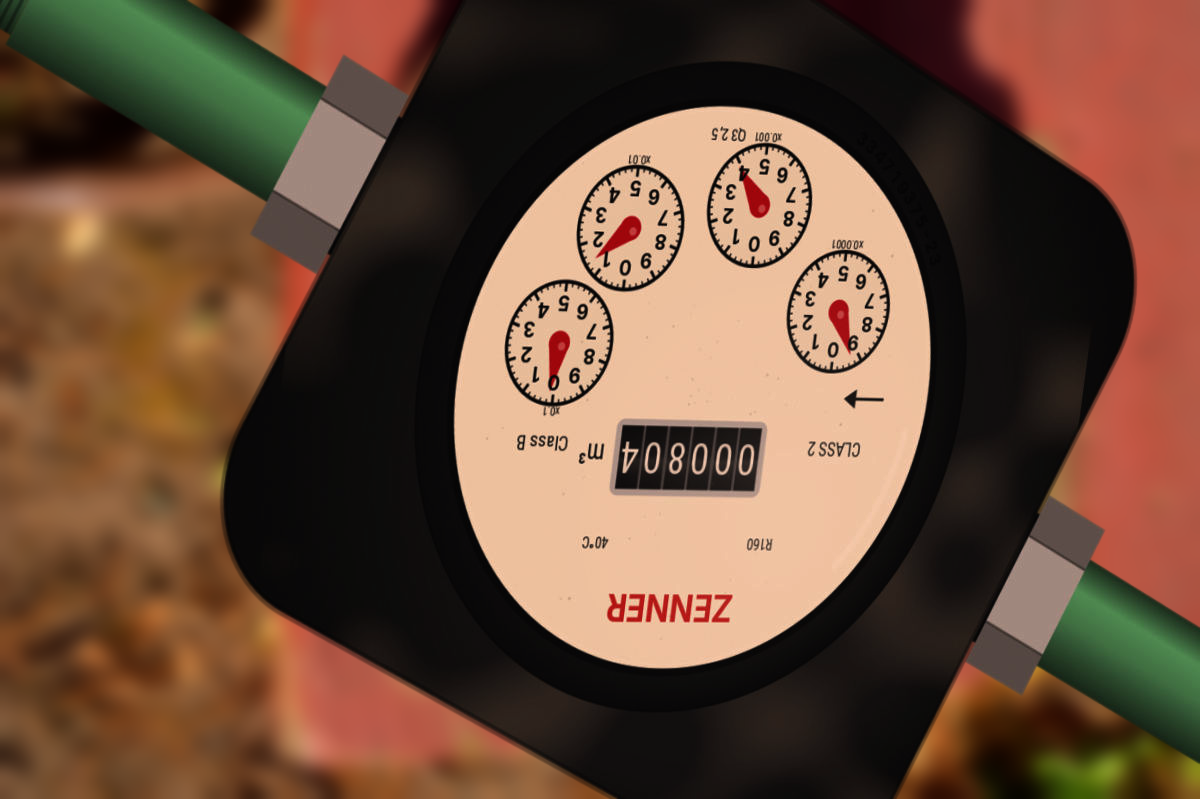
804.0139 m³
